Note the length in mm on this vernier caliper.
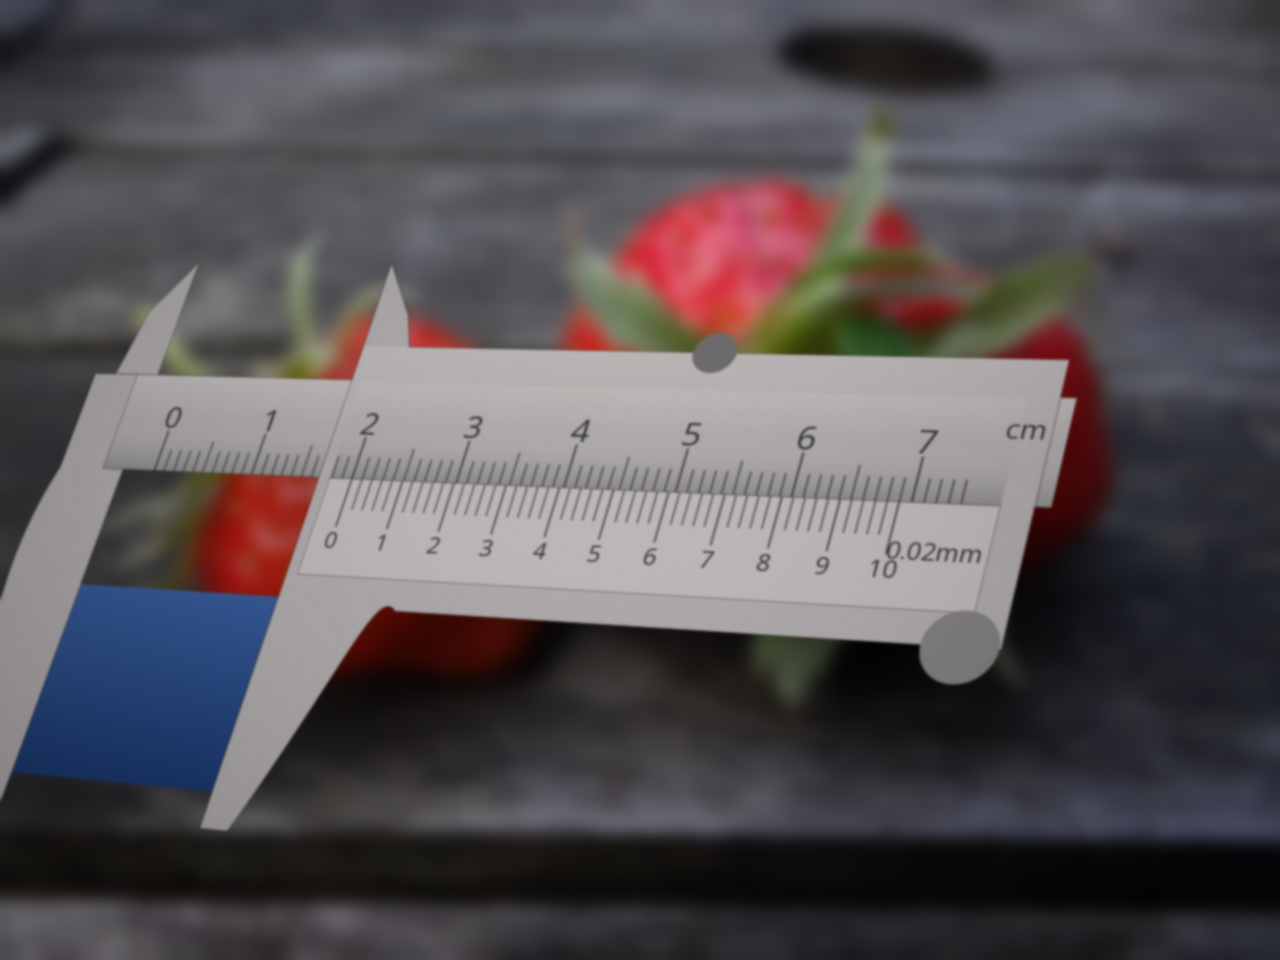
20.0 mm
